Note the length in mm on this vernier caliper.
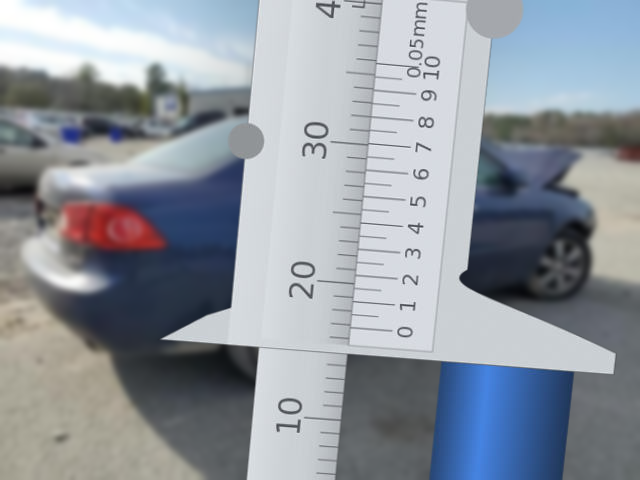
16.8 mm
